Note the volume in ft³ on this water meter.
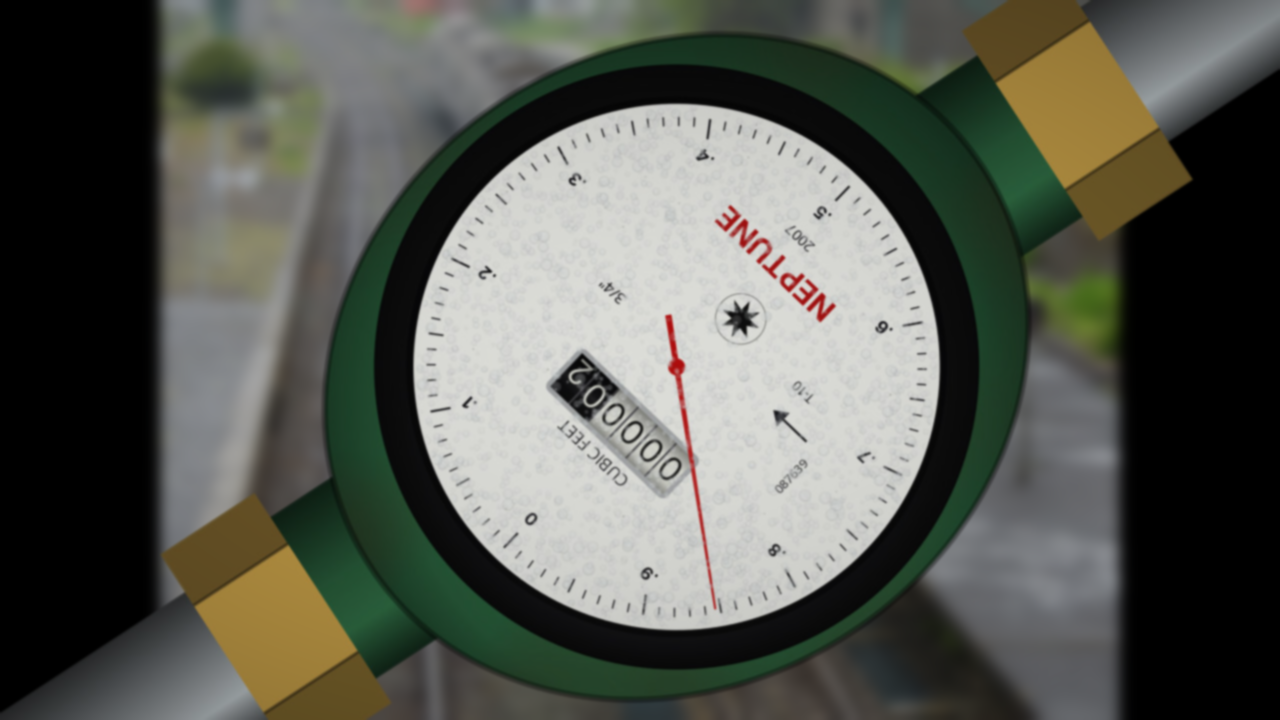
1.85 ft³
